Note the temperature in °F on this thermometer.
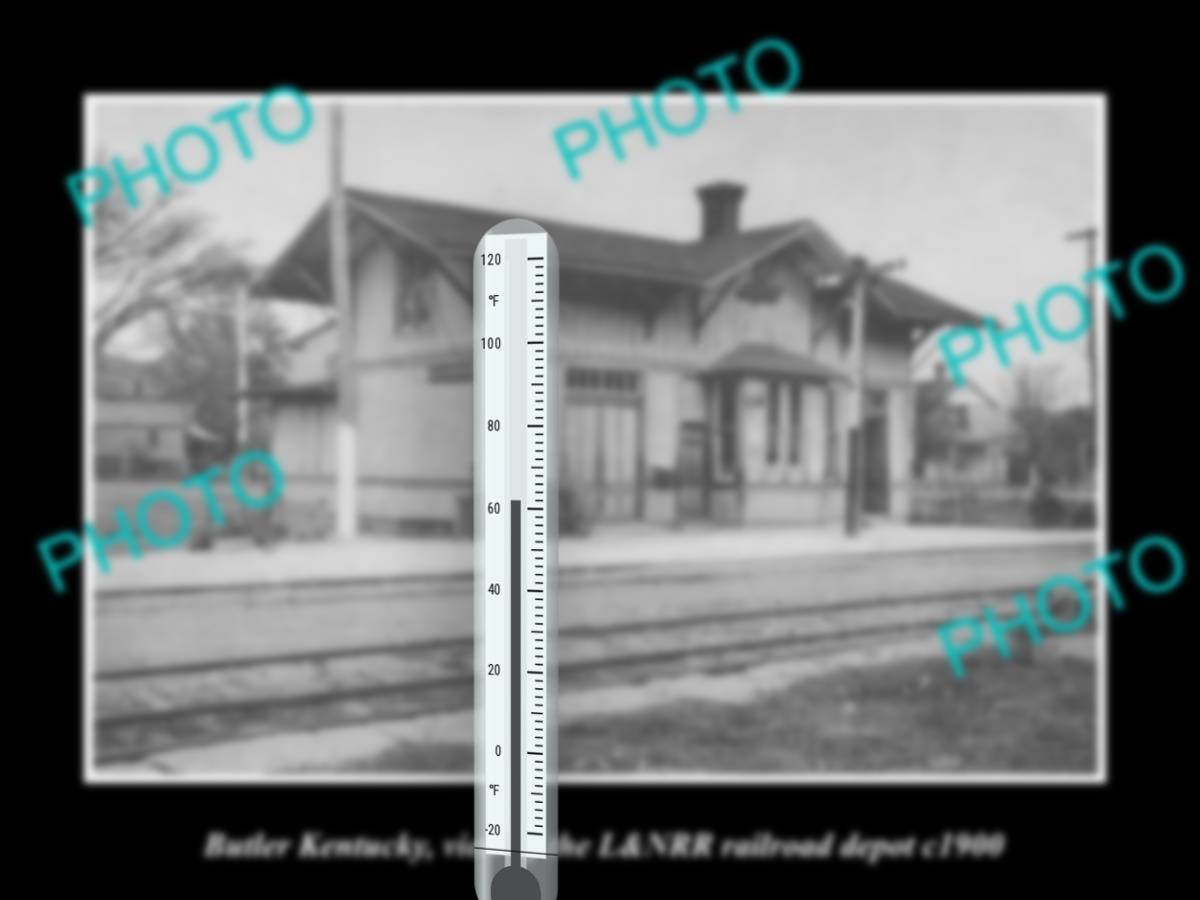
62 °F
